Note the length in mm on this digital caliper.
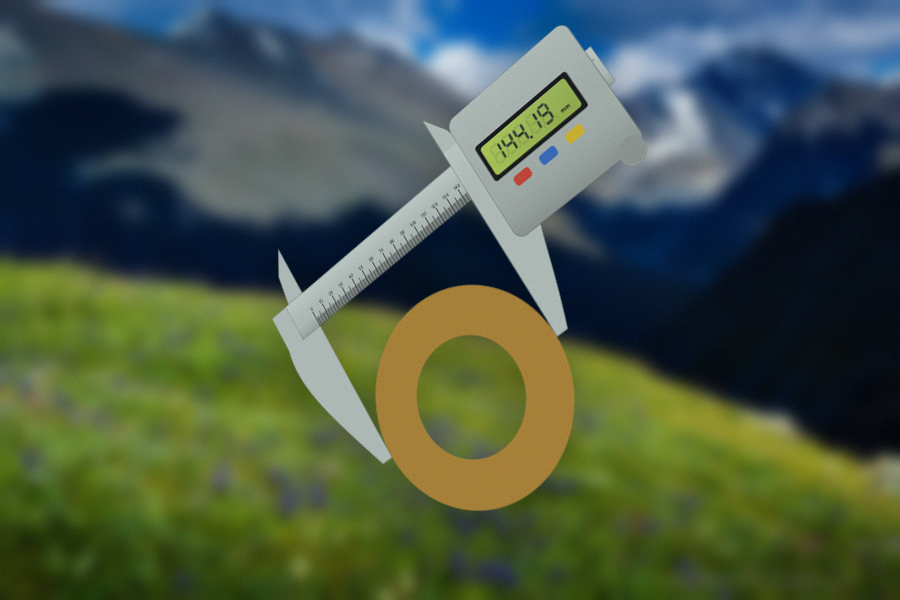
144.19 mm
